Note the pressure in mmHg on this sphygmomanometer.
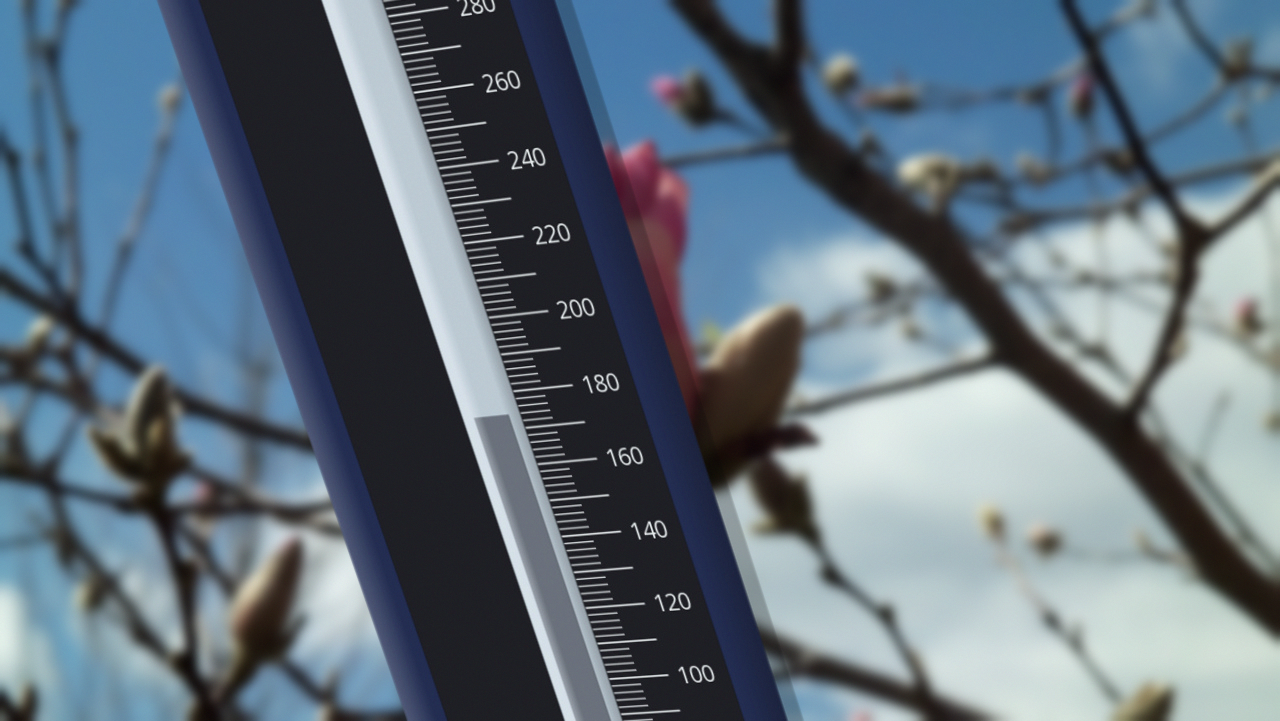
174 mmHg
